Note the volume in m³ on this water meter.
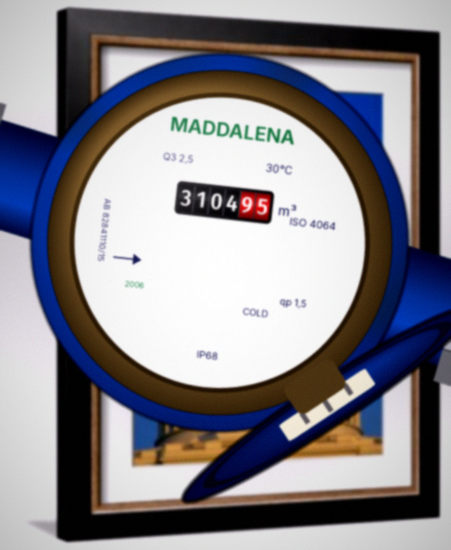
3104.95 m³
